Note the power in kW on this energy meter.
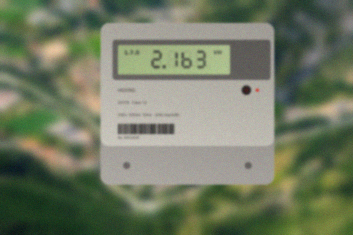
2.163 kW
